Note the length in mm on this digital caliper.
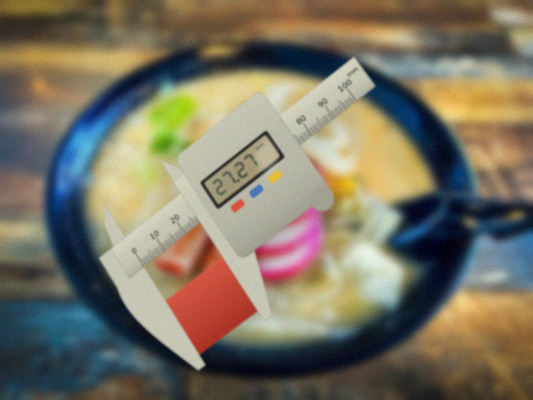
27.27 mm
